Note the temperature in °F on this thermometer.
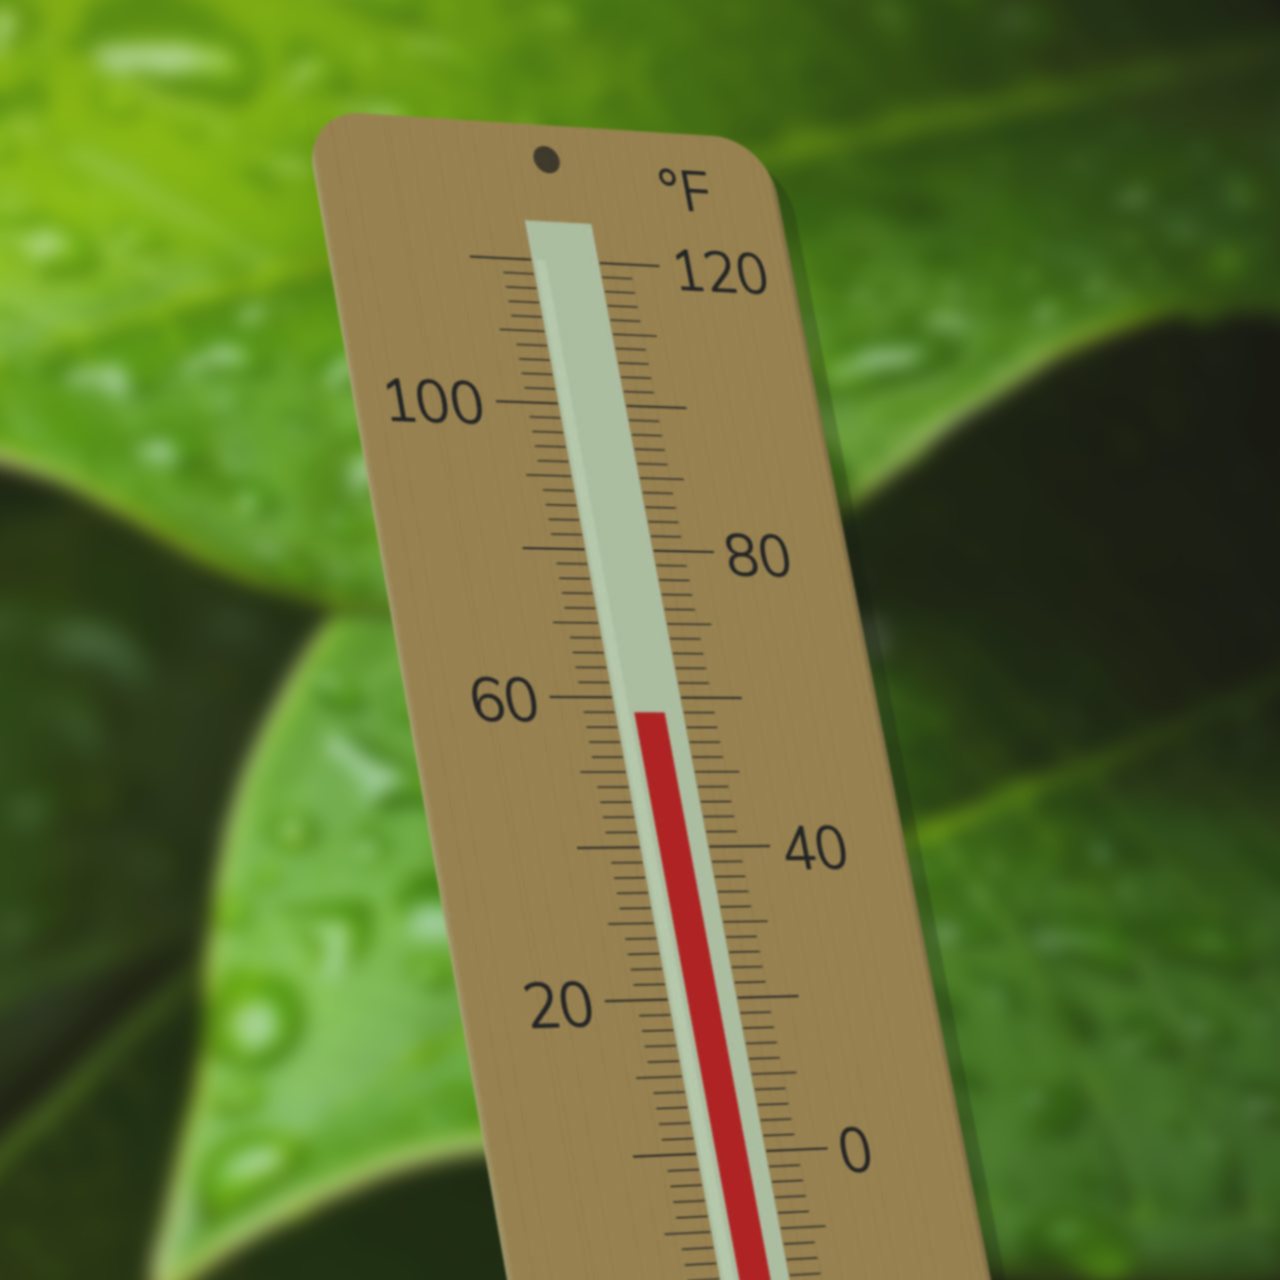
58 °F
